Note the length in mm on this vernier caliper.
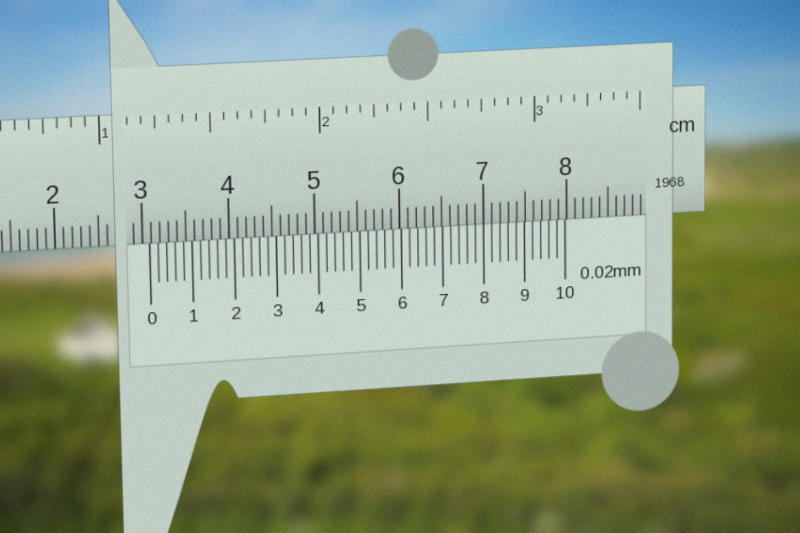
30.8 mm
